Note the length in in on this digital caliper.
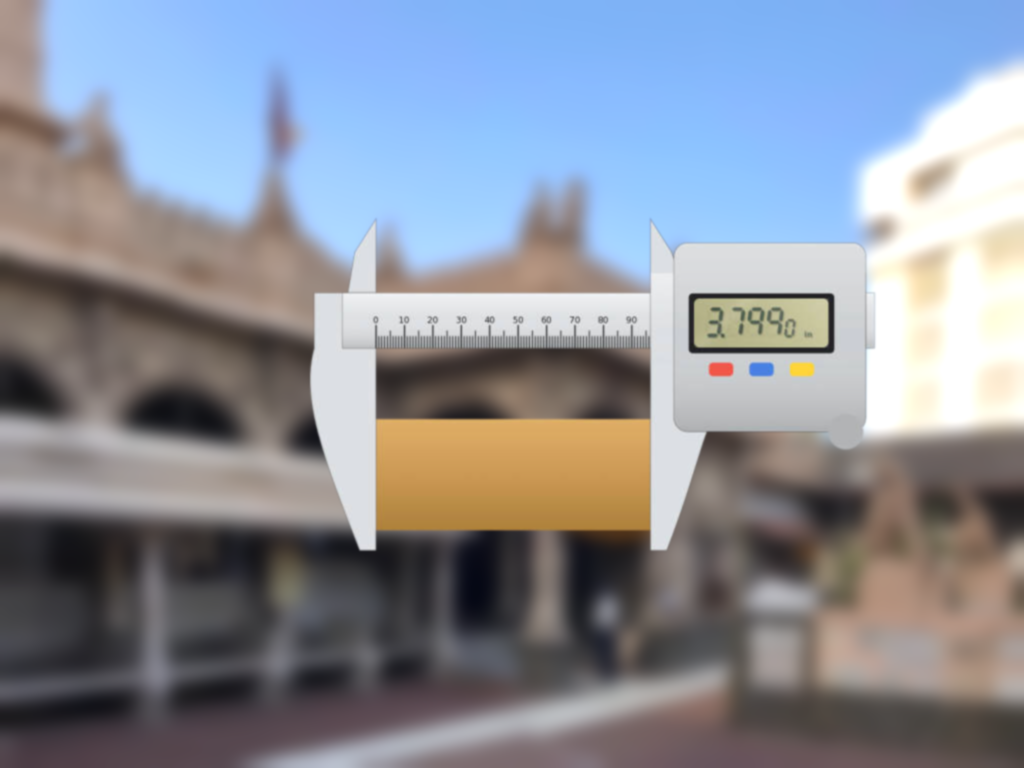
3.7990 in
